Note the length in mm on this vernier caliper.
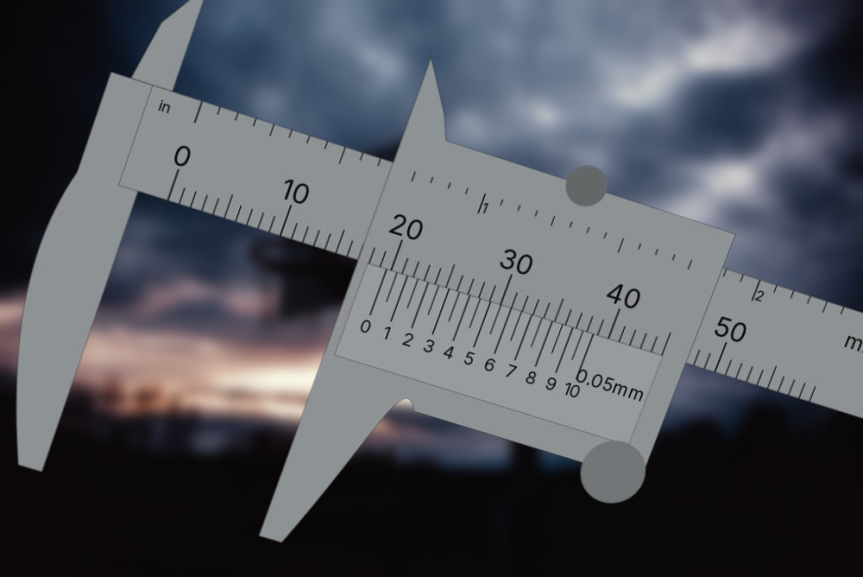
19.6 mm
